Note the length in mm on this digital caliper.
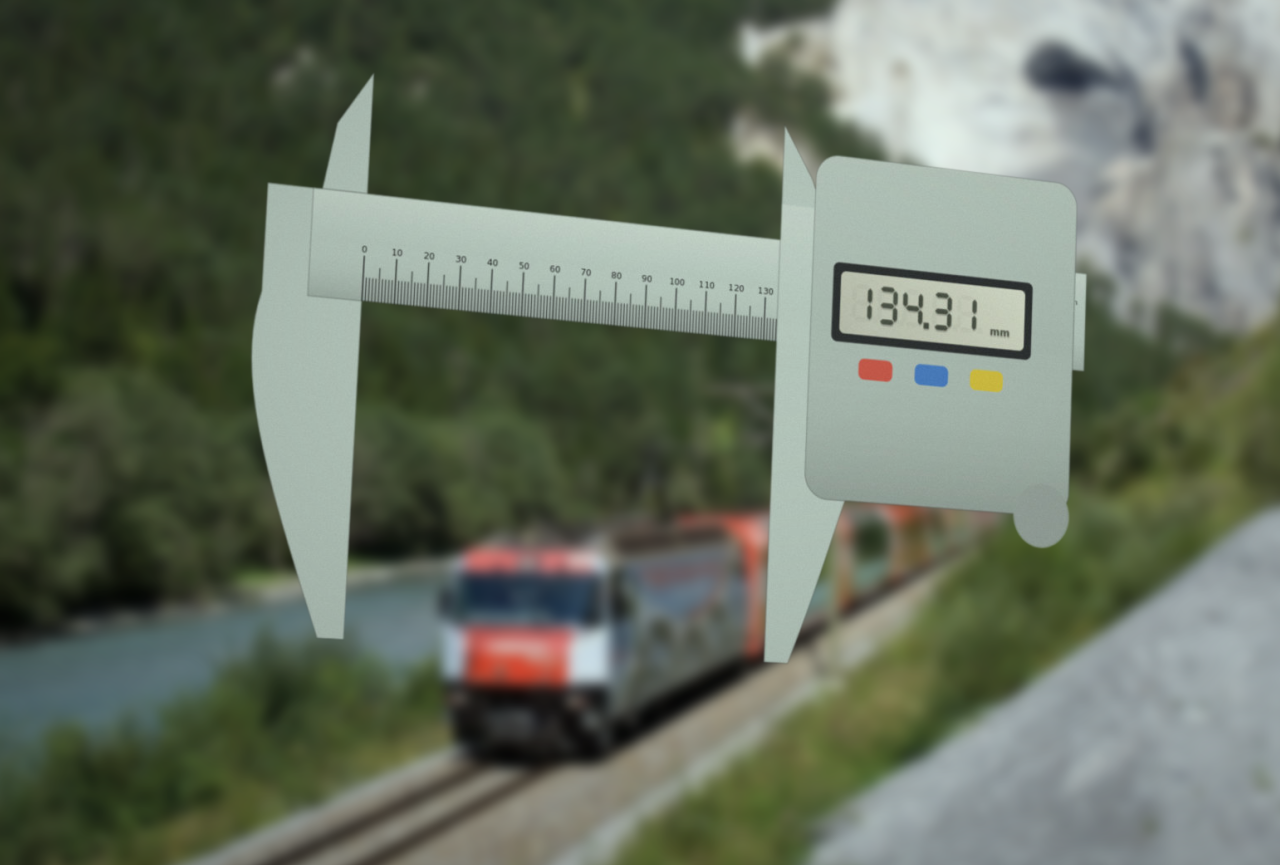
134.31 mm
